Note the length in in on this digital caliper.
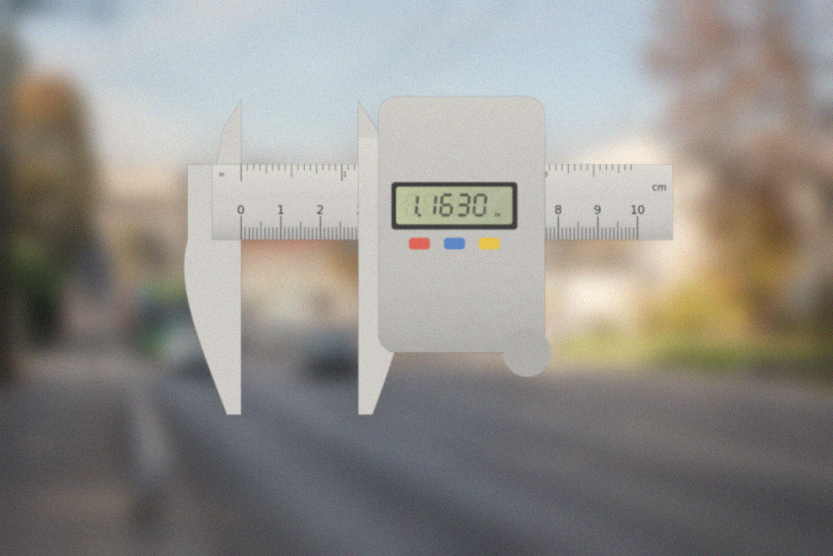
1.1630 in
